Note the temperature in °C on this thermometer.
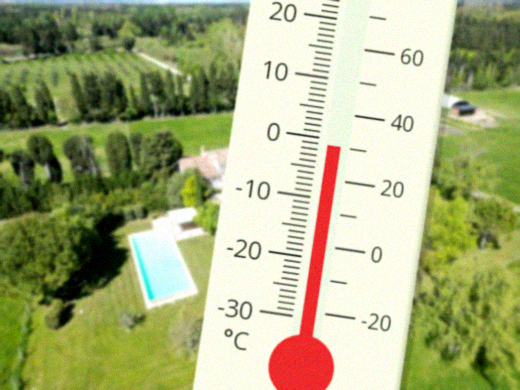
-1 °C
